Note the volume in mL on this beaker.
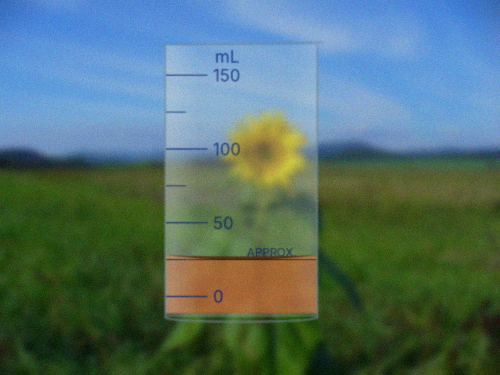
25 mL
